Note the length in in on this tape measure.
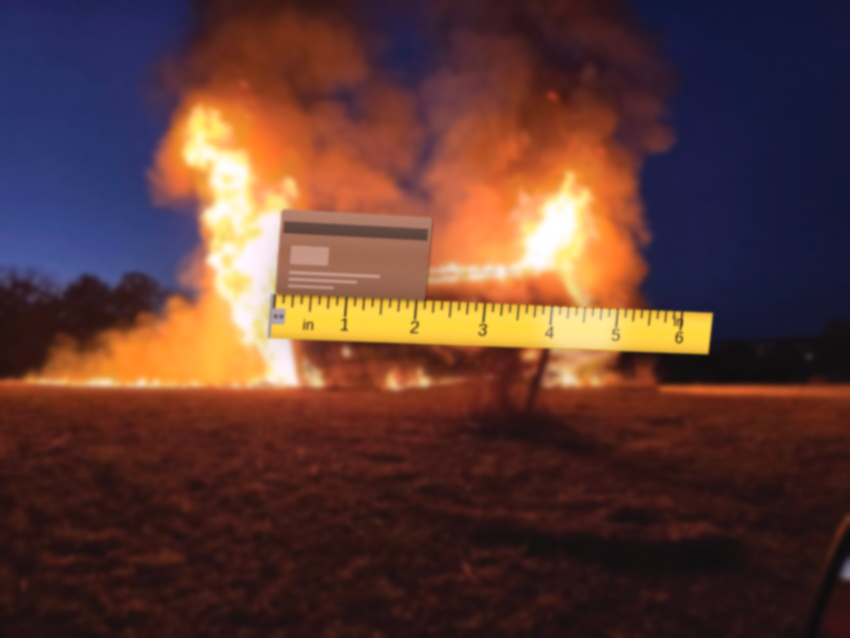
2.125 in
